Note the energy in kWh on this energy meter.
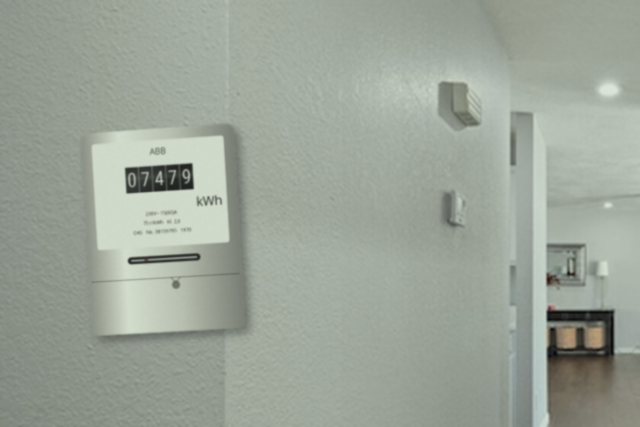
7479 kWh
